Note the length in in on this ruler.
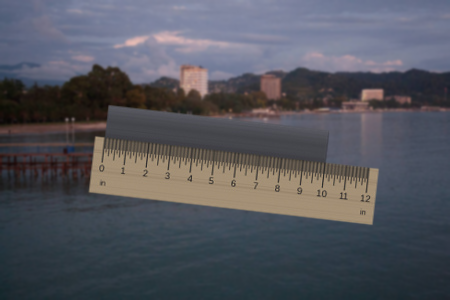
10 in
